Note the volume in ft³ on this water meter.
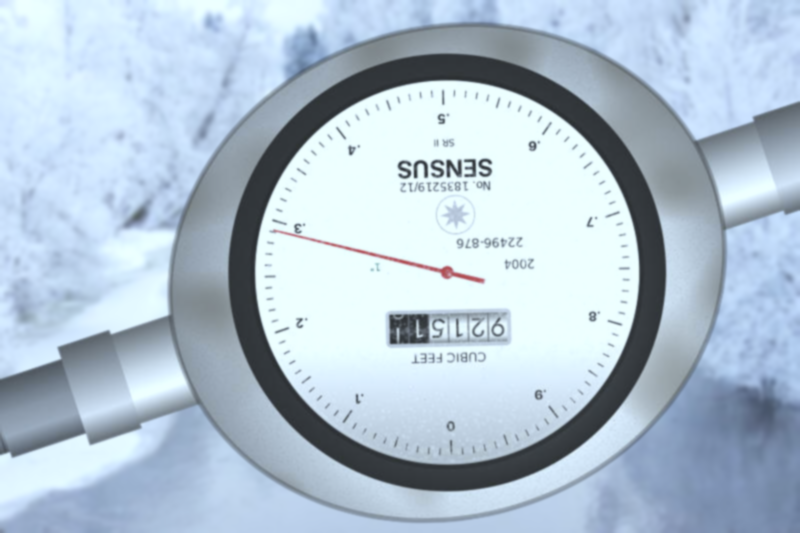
921511.29 ft³
